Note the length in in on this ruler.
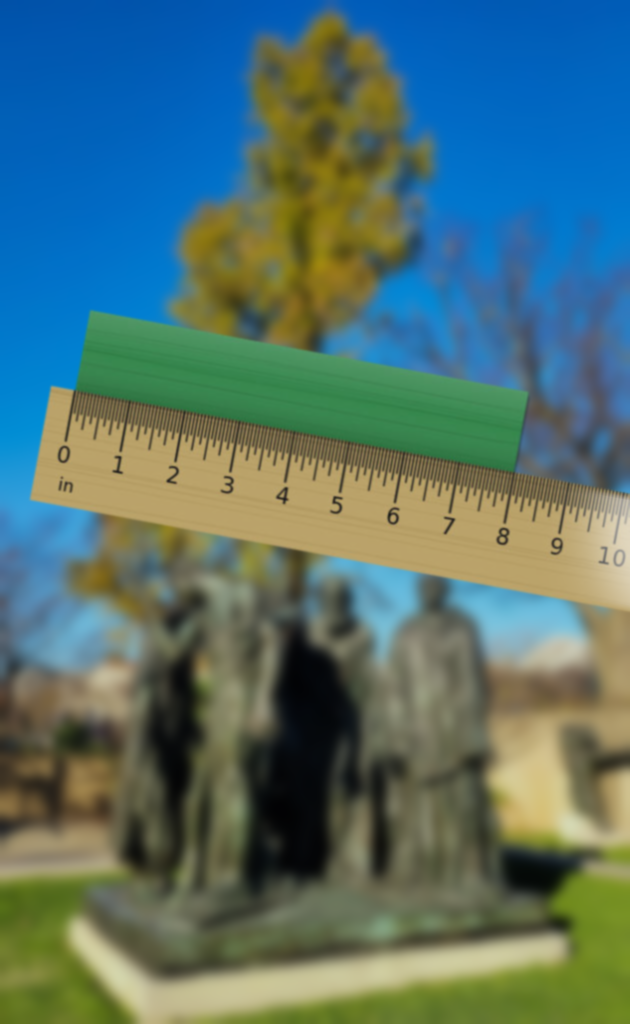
8 in
